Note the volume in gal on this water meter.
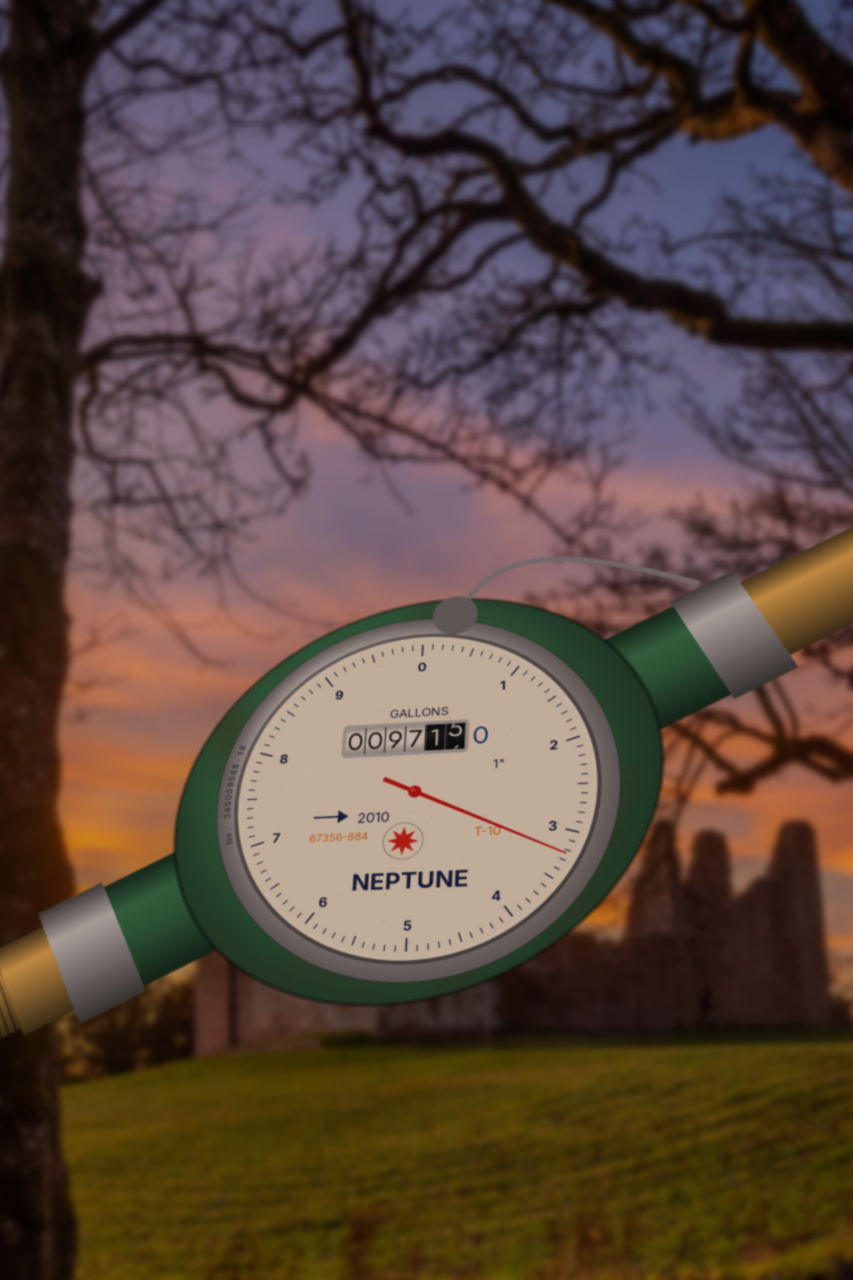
97153.2 gal
